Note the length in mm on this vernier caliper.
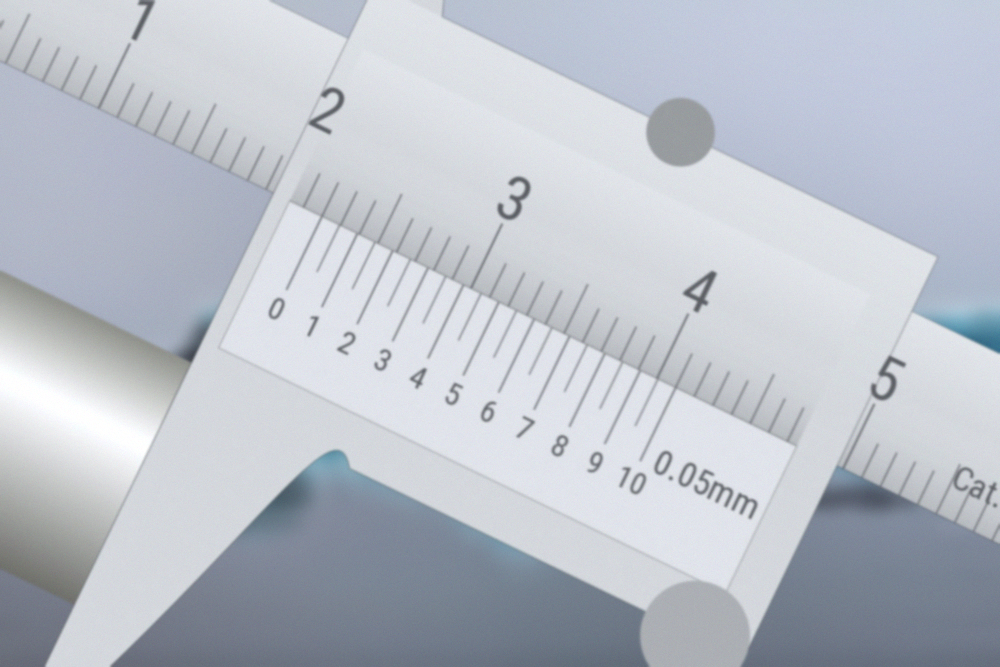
22.0 mm
